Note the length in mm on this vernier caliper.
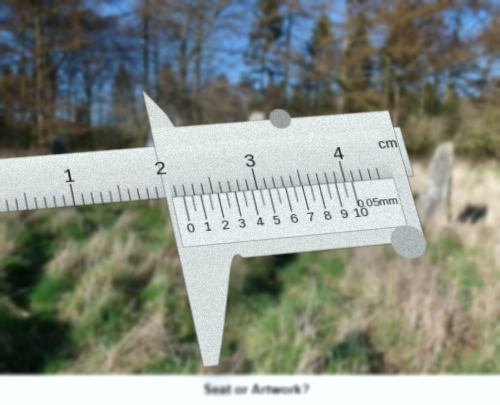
21.8 mm
